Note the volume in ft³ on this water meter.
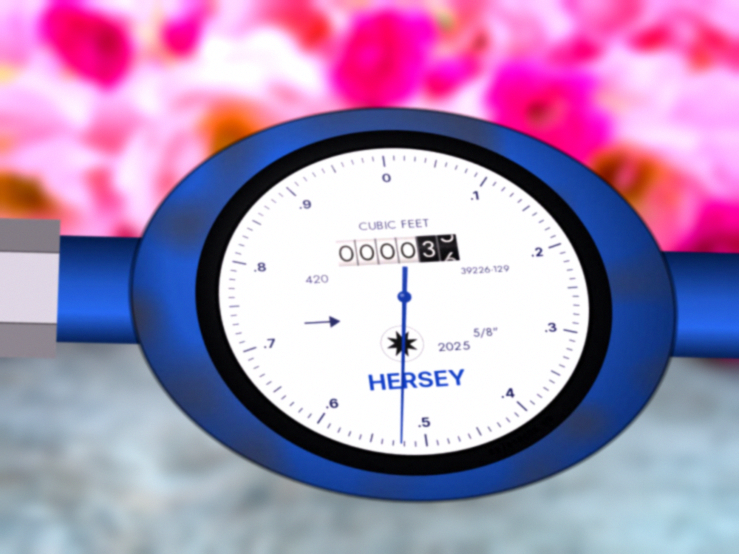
35.52 ft³
